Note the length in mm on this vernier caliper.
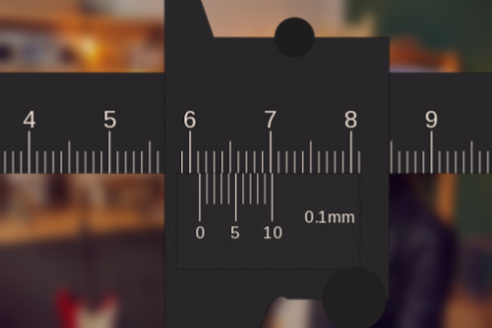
61.2 mm
